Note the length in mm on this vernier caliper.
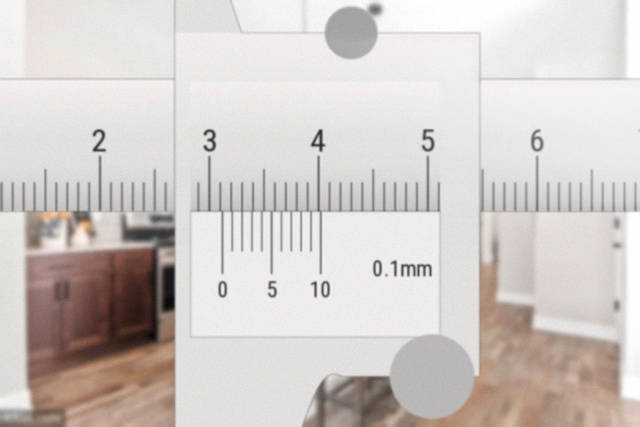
31.2 mm
